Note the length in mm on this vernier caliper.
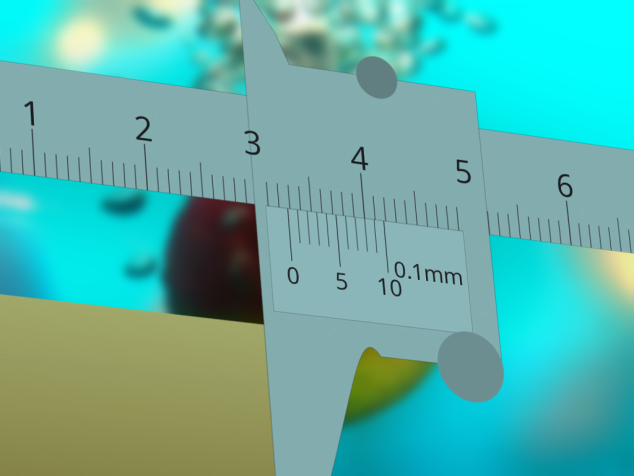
32.8 mm
